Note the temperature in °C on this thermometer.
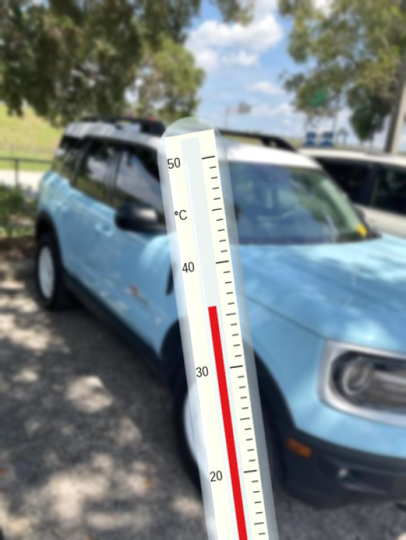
36 °C
